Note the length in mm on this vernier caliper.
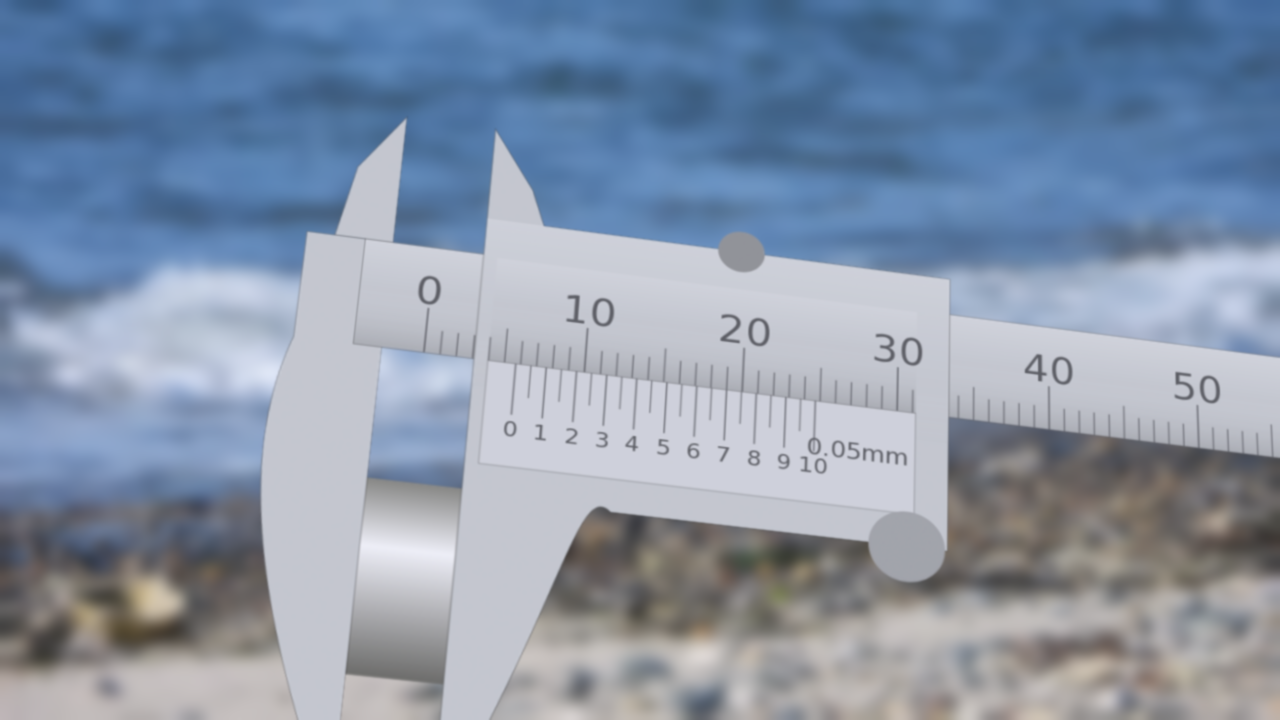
5.7 mm
